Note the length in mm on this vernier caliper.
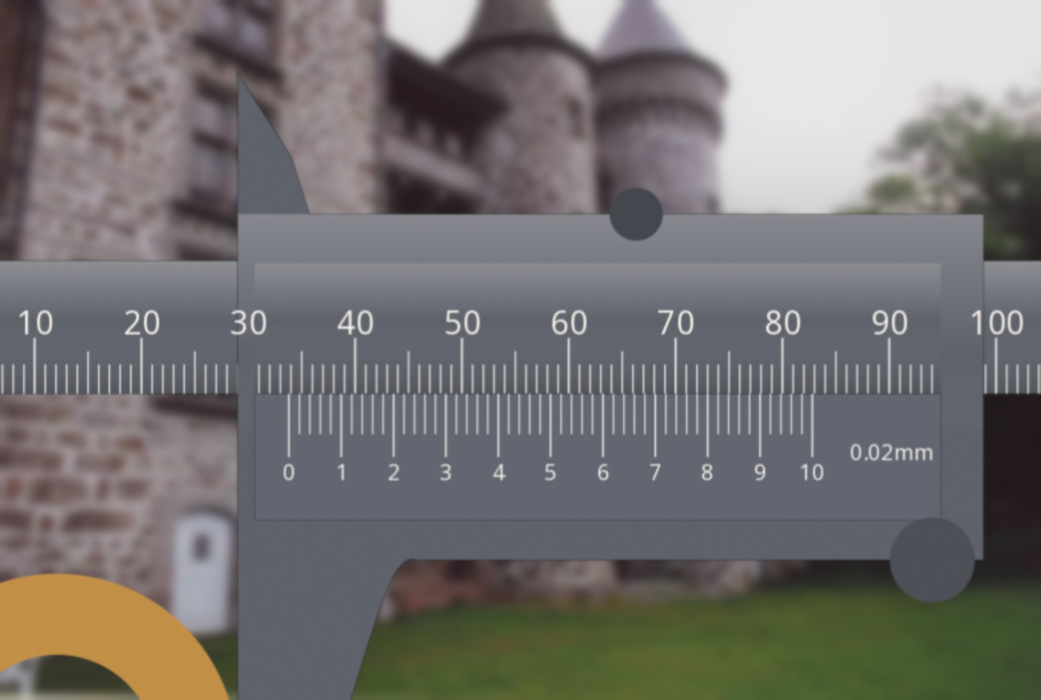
33.8 mm
